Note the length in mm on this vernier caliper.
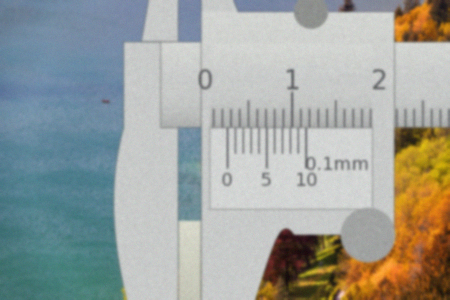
2.6 mm
